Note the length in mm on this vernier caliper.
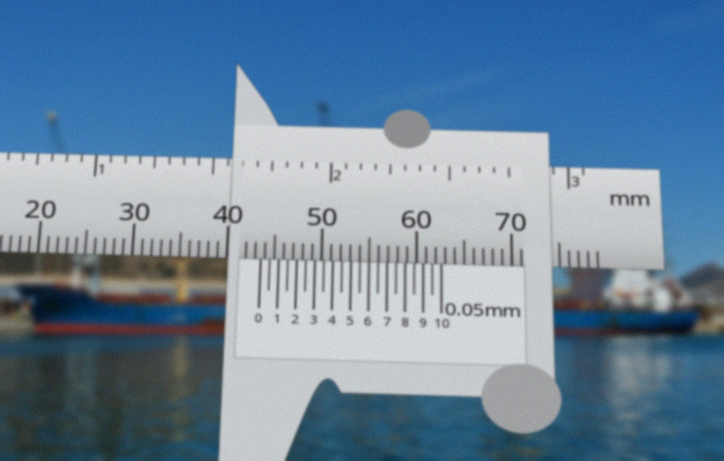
43.6 mm
